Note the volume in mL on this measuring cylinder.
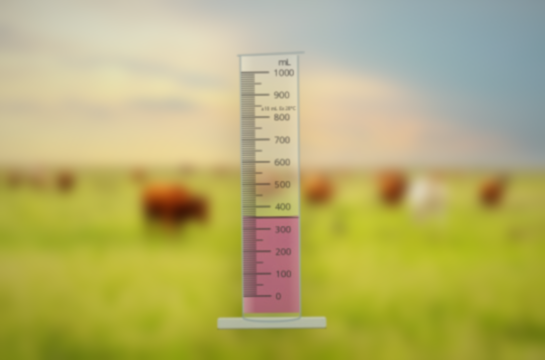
350 mL
